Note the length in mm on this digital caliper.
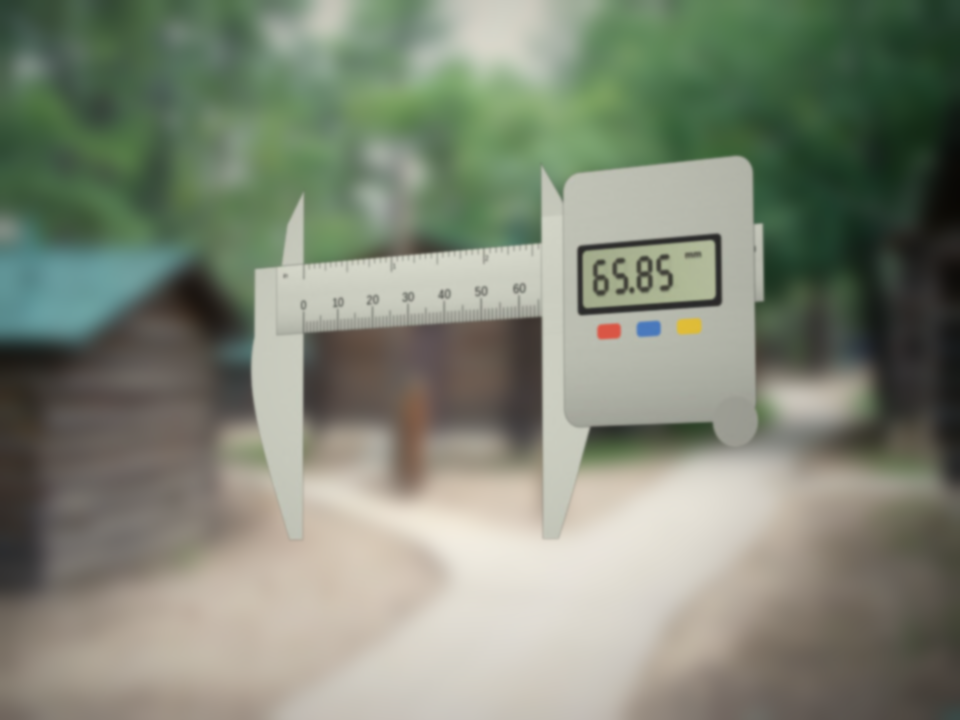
65.85 mm
